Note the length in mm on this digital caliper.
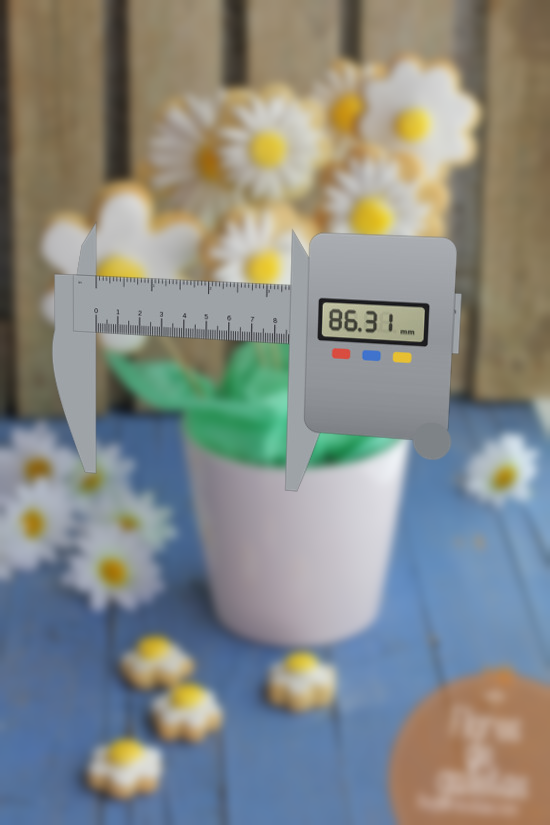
86.31 mm
